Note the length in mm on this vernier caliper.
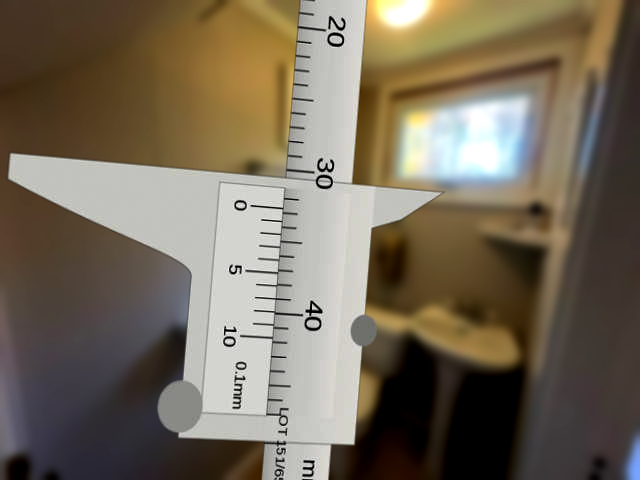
32.7 mm
